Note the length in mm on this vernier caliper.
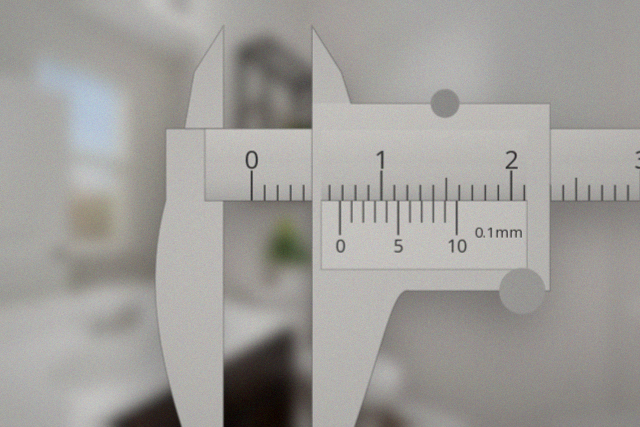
6.8 mm
